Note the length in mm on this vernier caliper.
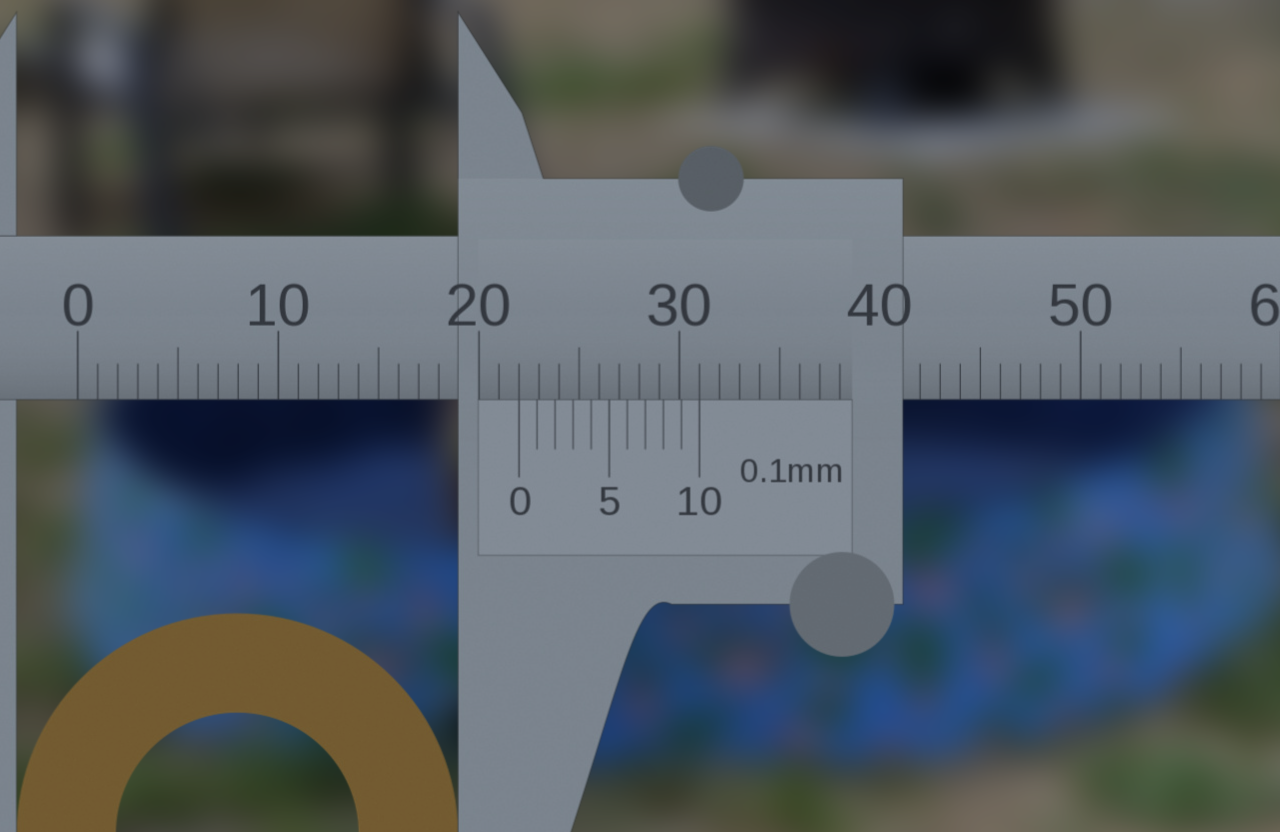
22.0 mm
